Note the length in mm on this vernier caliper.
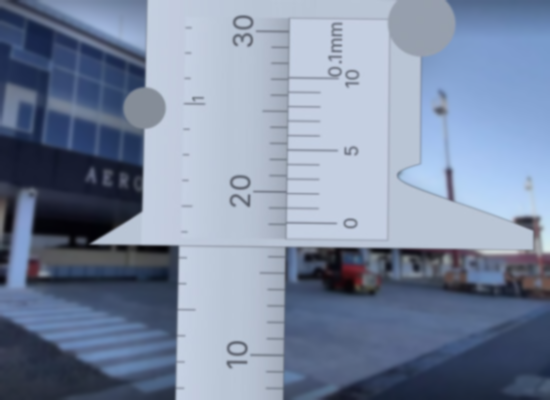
18.1 mm
